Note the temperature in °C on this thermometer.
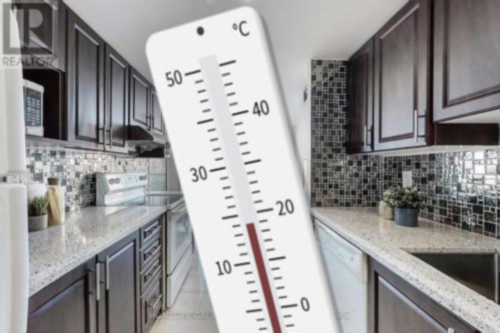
18 °C
